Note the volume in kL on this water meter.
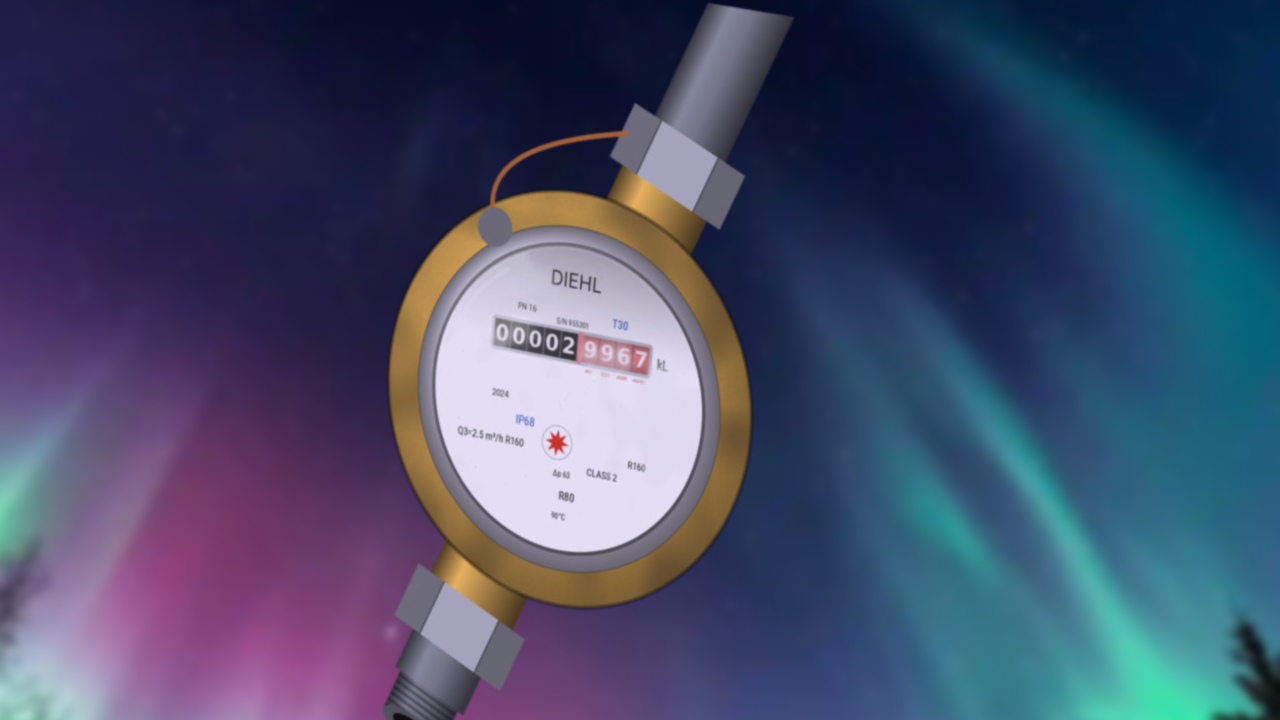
2.9967 kL
